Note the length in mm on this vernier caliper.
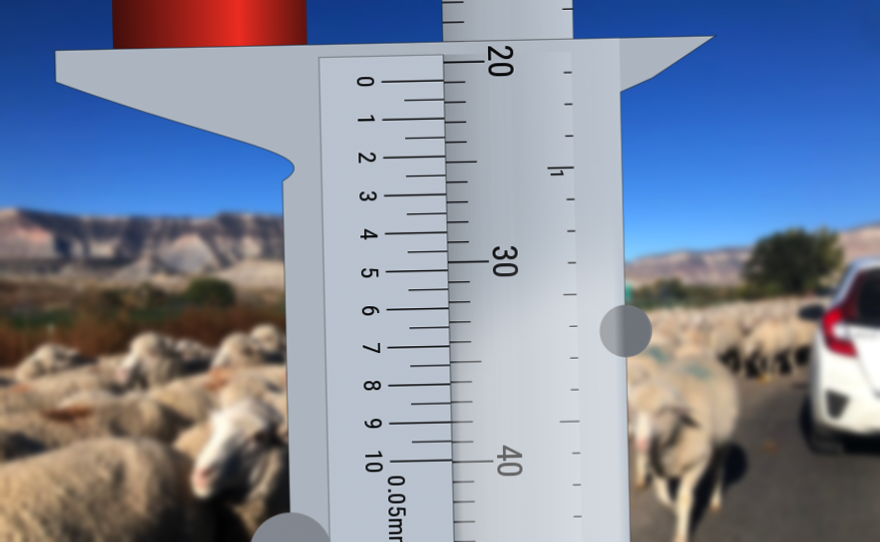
20.9 mm
